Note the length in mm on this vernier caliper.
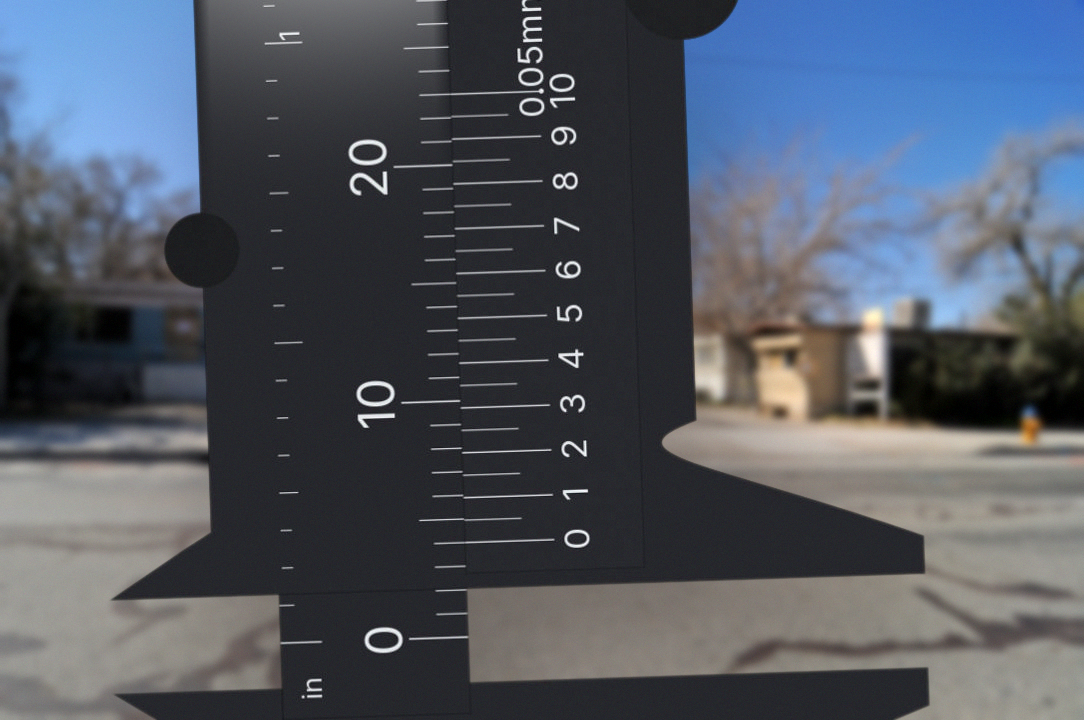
4.0 mm
